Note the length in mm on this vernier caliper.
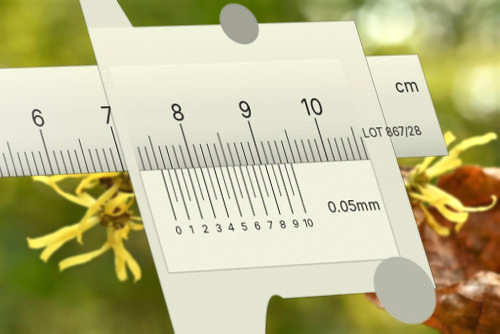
75.4 mm
